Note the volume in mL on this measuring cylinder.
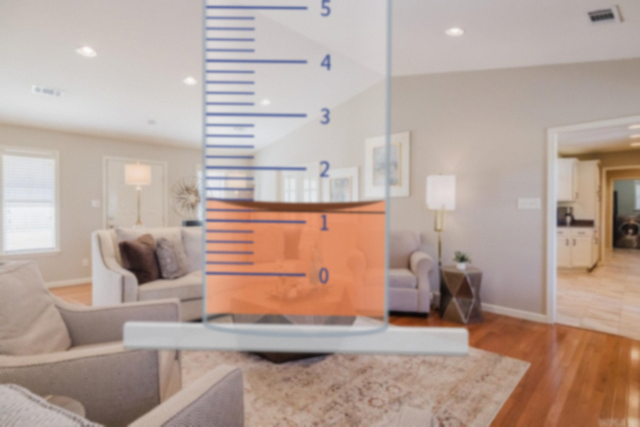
1.2 mL
